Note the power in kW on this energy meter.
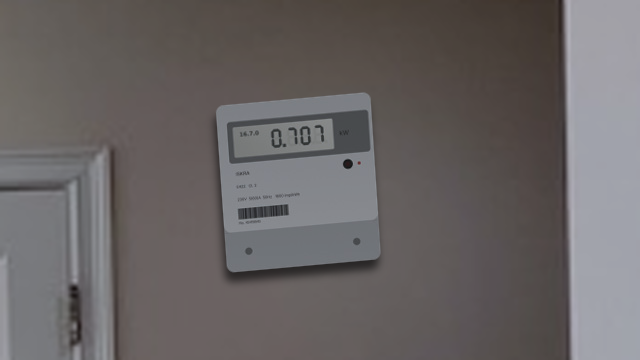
0.707 kW
